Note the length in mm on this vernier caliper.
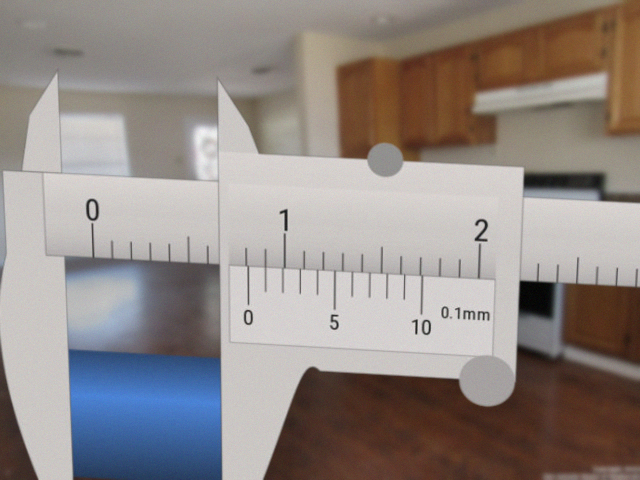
8.1 mm
